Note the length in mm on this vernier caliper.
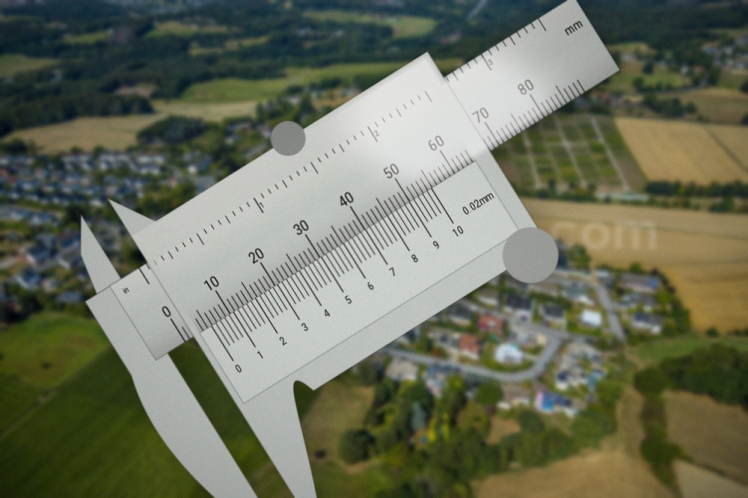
5.8 mm
